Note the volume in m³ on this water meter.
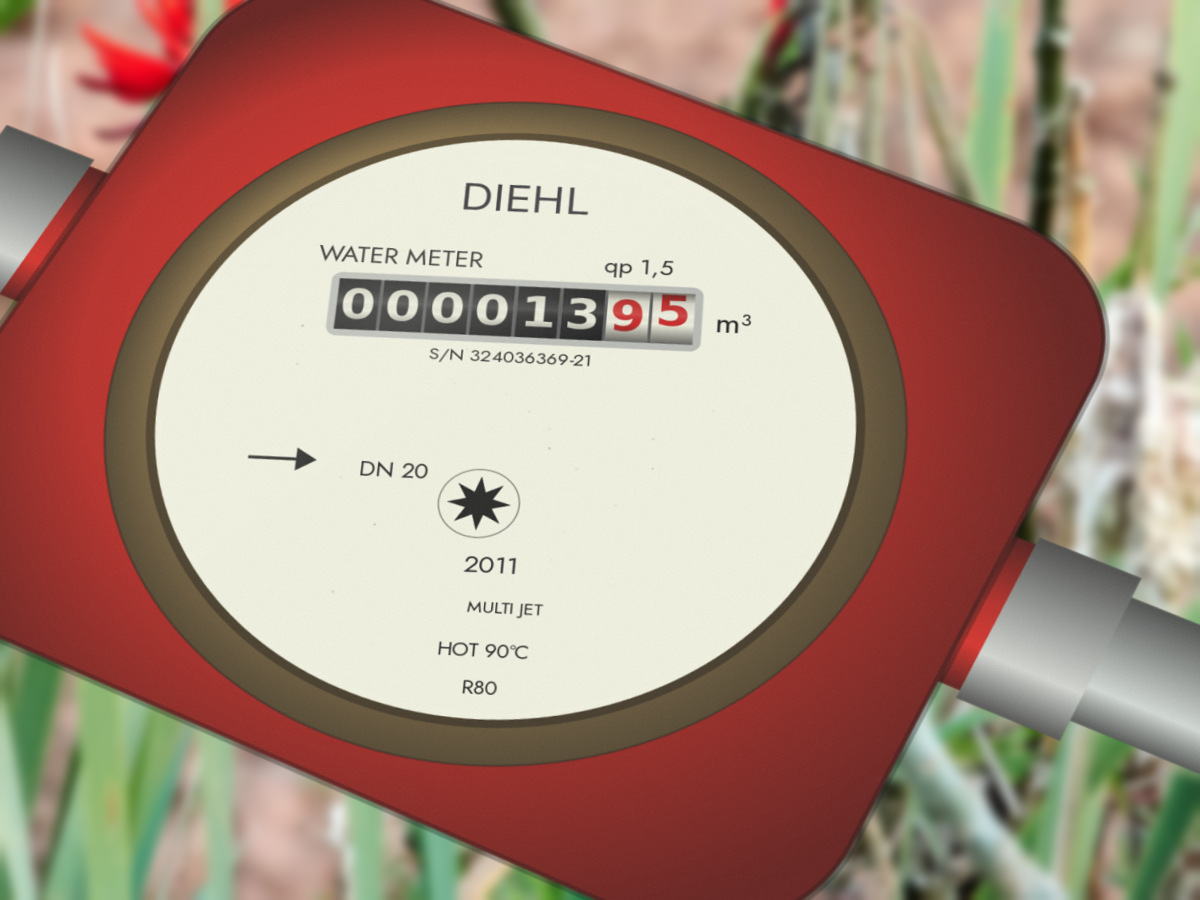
13.95 m³
